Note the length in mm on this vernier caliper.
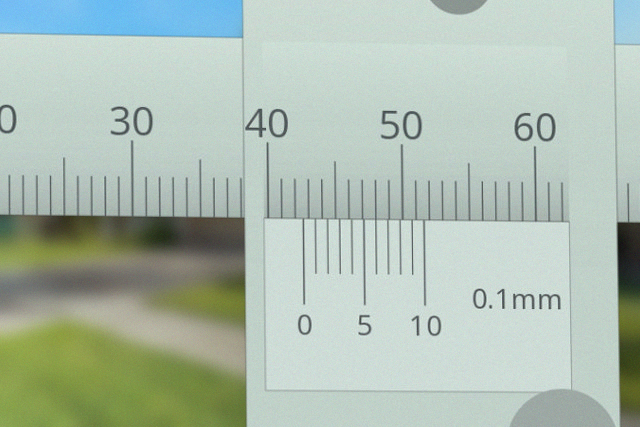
42.6 mm
